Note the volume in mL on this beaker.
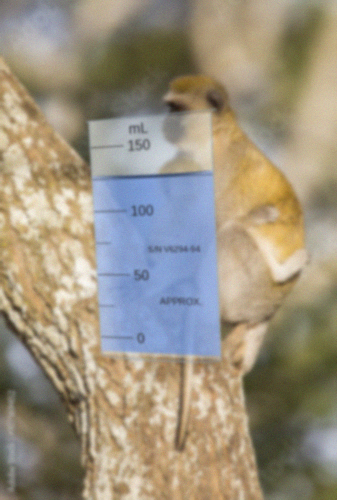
125 mL
